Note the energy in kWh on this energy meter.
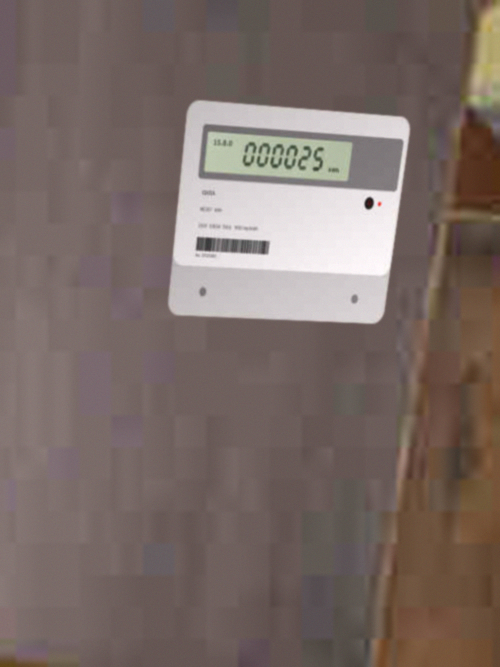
25 kWh
